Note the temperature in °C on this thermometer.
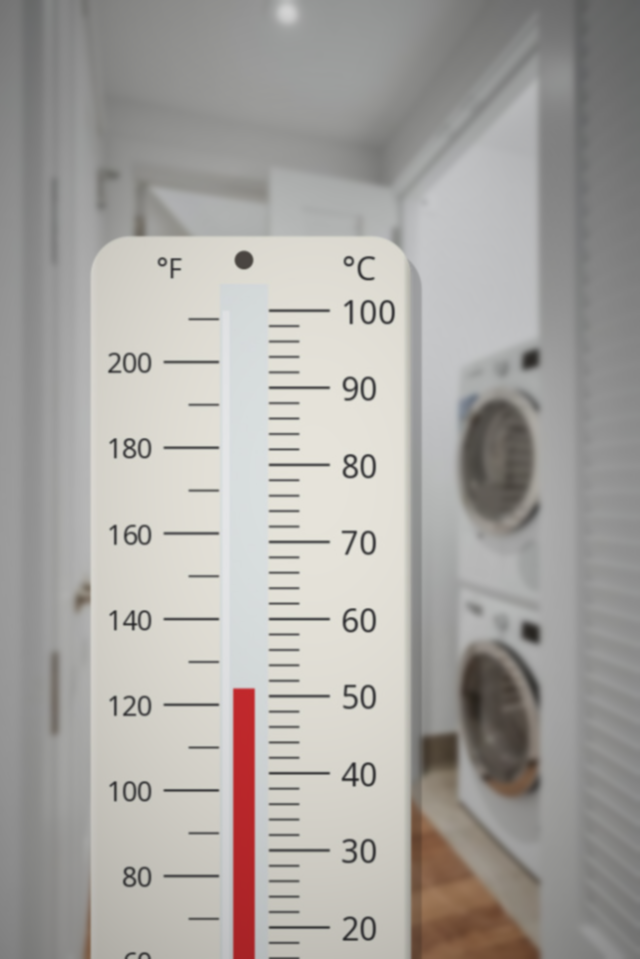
51 °C
